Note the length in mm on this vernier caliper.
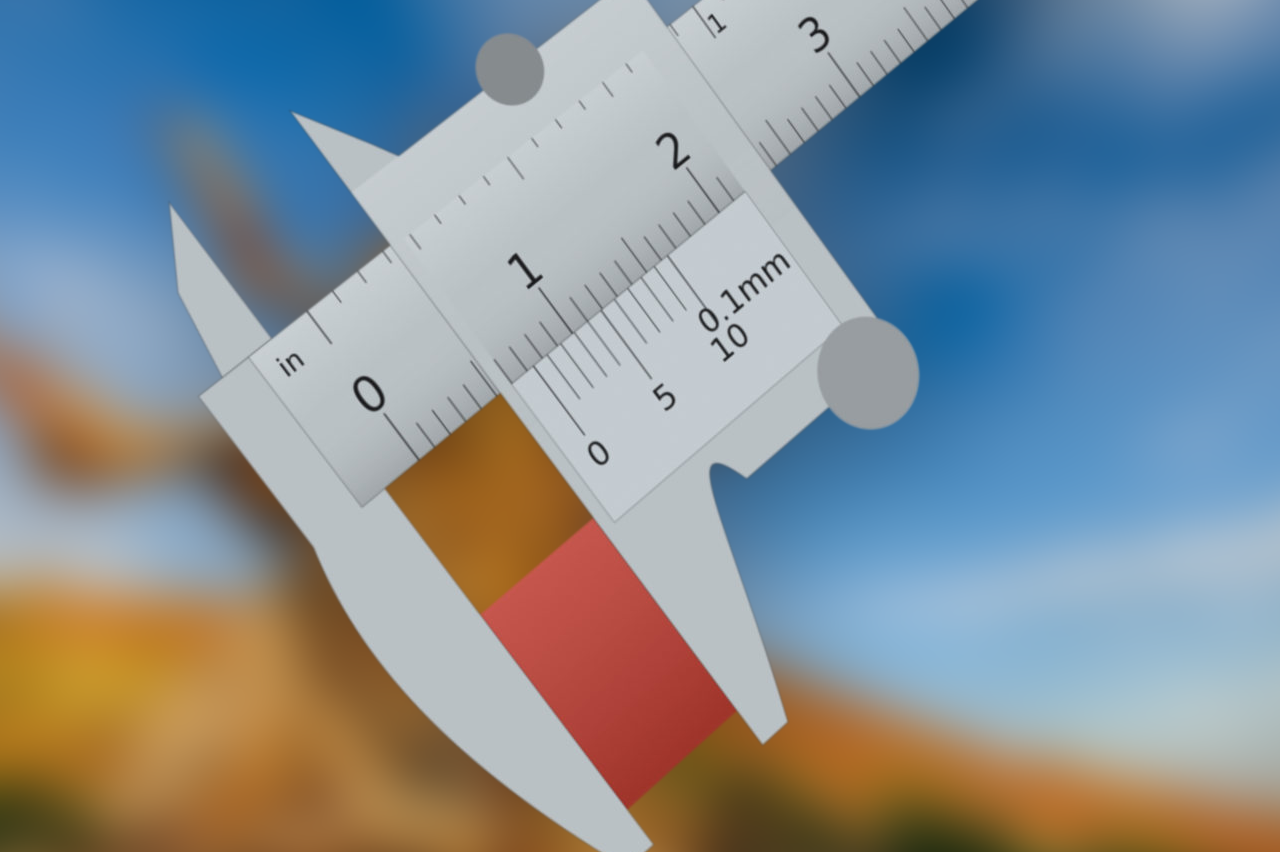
7.4 mm
